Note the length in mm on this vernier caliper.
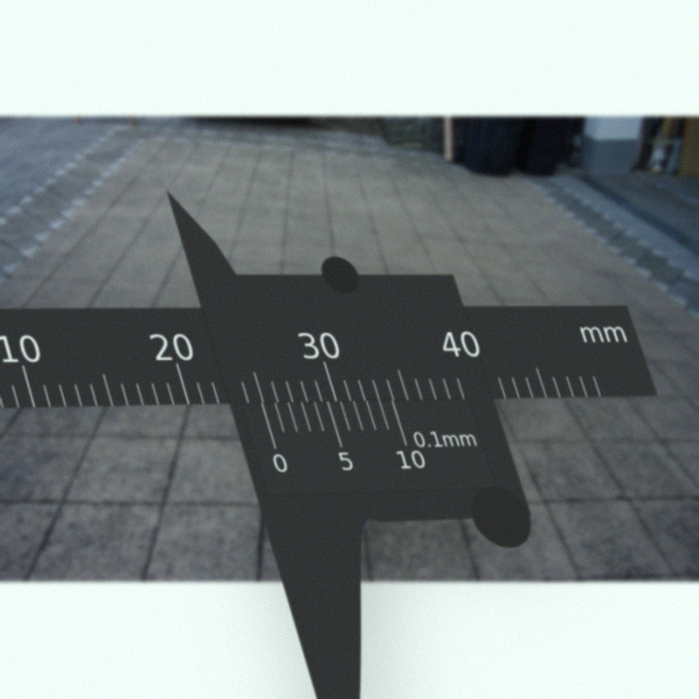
24.9 mm
